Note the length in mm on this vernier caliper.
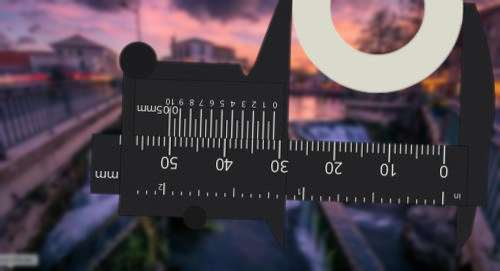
31.2 mm
